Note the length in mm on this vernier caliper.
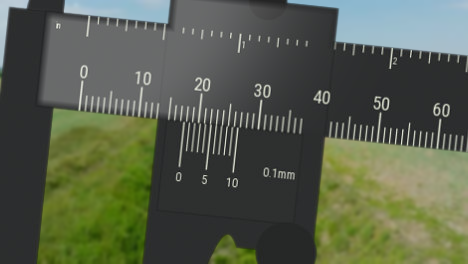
17.6 mm
